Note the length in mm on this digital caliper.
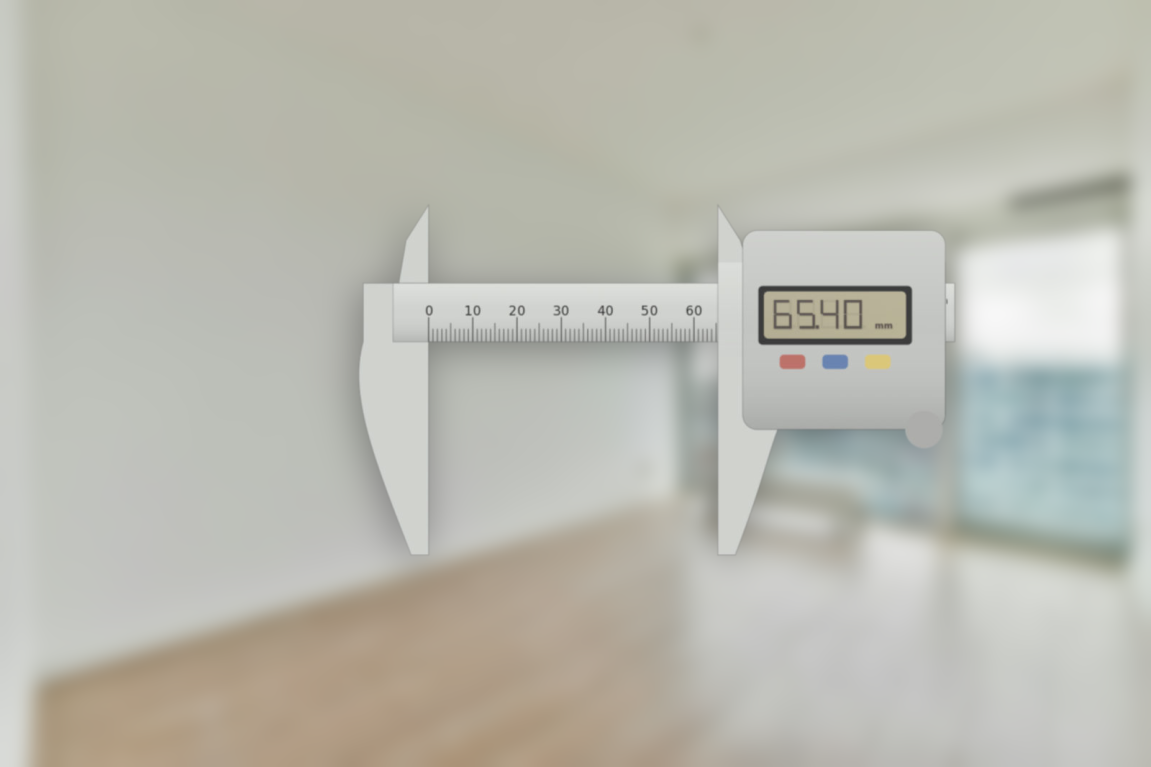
65.40 mm
